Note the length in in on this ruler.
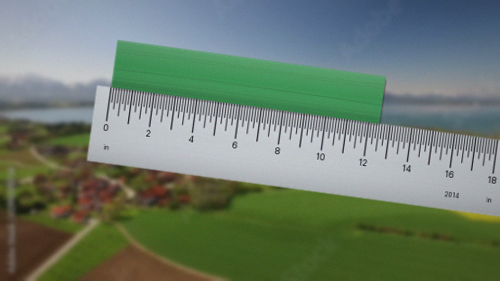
12.5 in
